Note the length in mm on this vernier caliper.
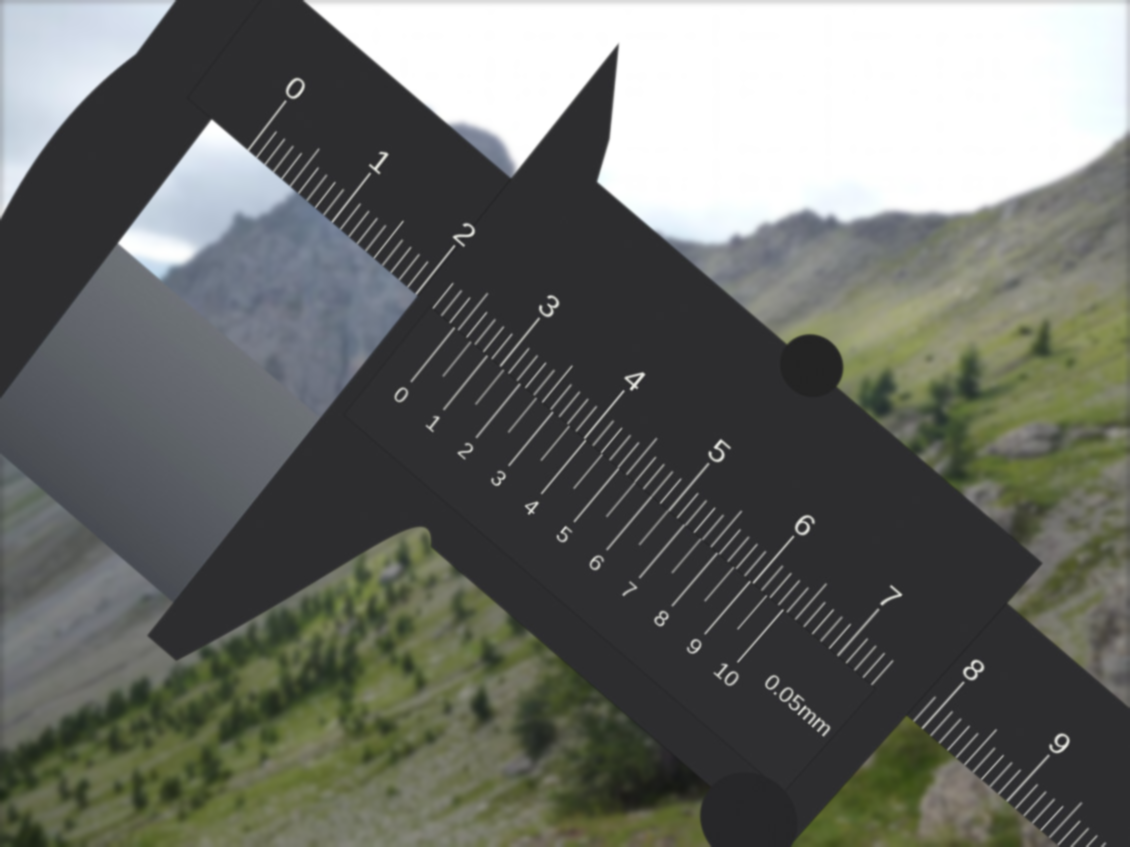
24.6 mm
